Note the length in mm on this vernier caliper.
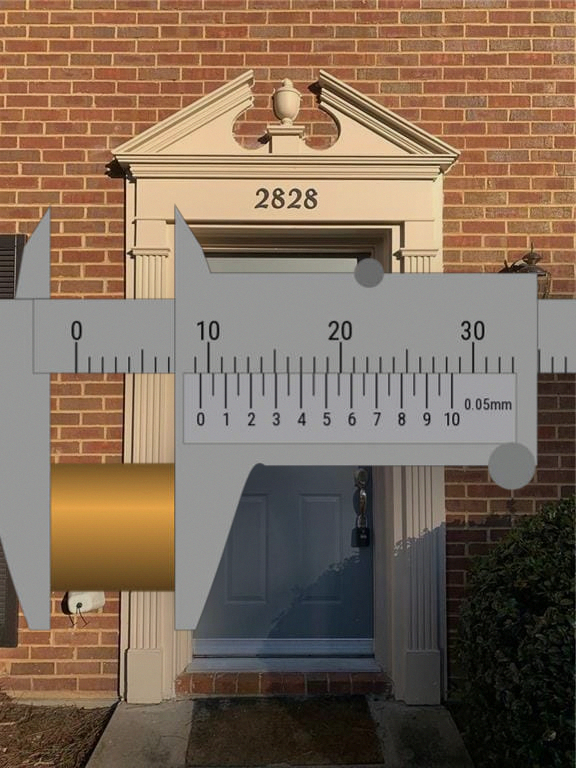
9.4 mm
